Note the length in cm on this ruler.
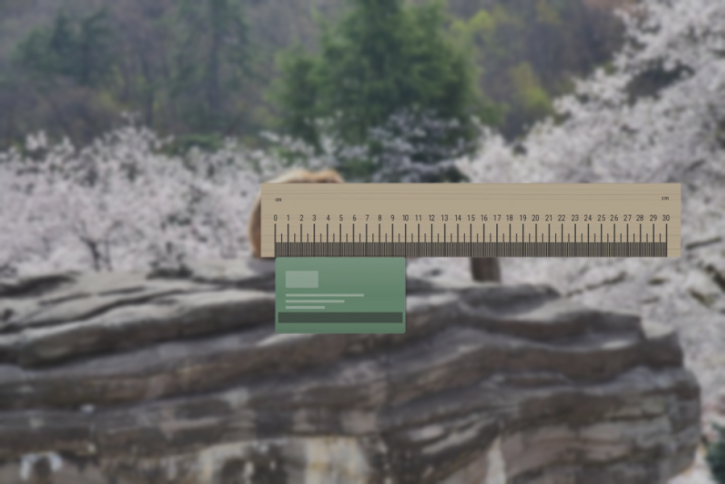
10 cm
